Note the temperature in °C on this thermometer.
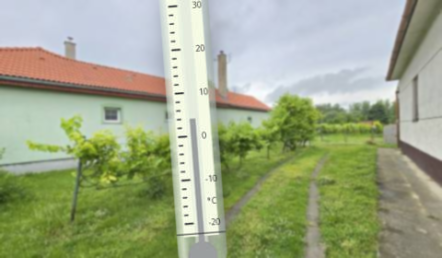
4 °C
